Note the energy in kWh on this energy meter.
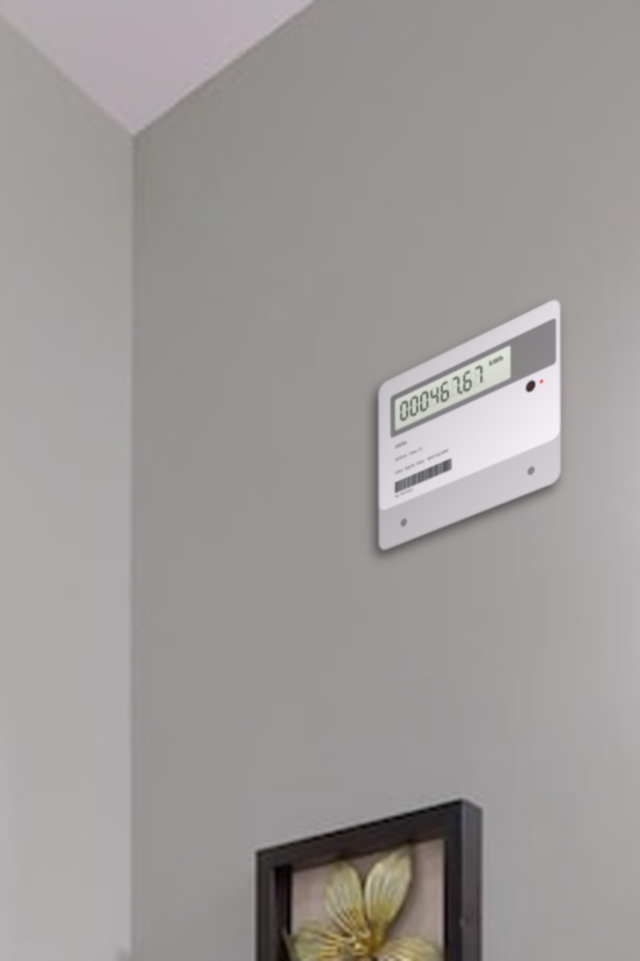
467.67 kWh
